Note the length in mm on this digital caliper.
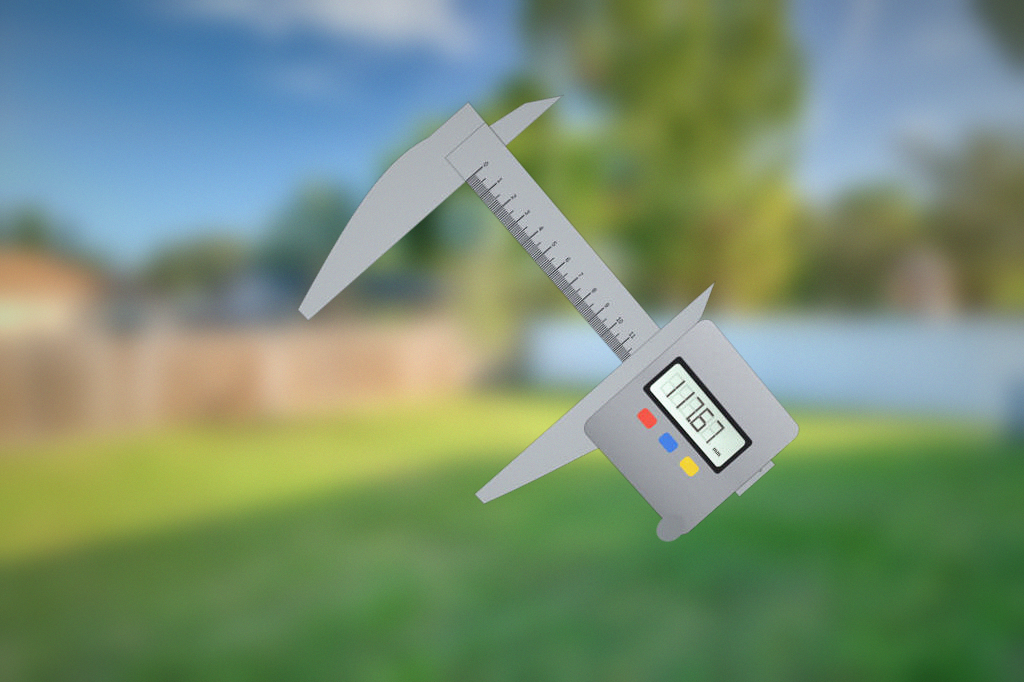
117.67 mm
